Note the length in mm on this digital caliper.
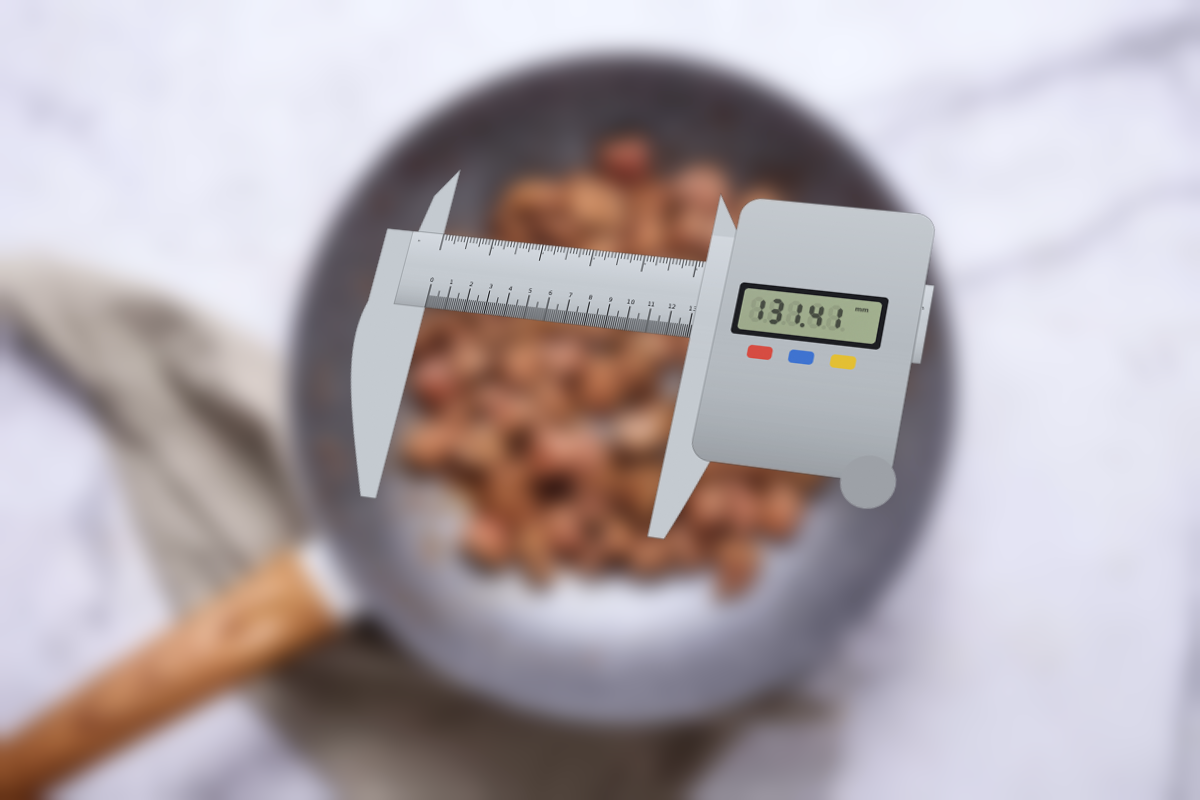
131.41 mm
